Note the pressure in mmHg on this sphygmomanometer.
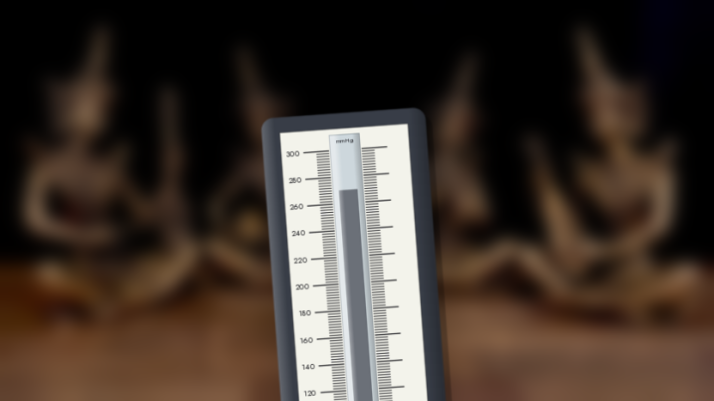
270 mmHg
